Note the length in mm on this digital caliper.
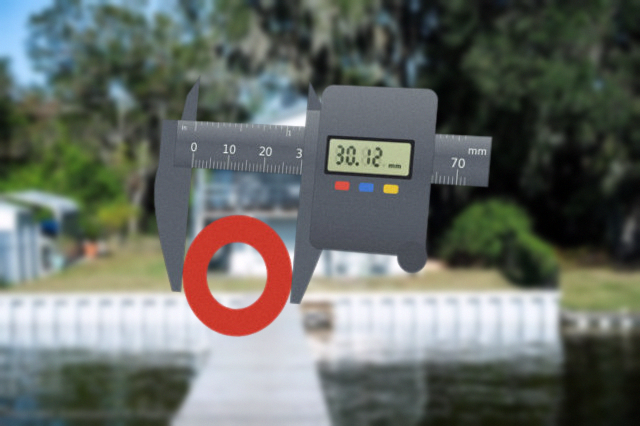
30.12 mm
